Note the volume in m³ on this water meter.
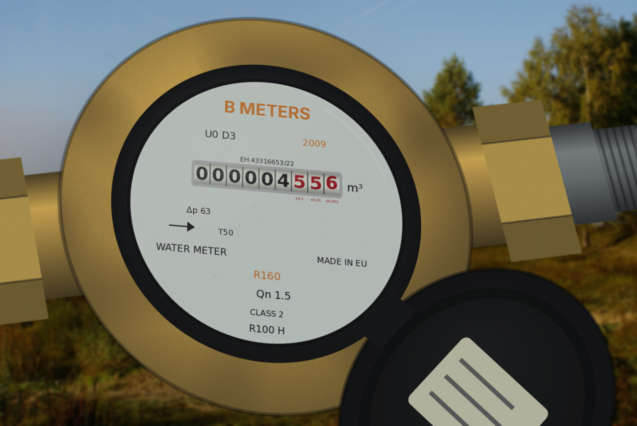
4.556 m³
